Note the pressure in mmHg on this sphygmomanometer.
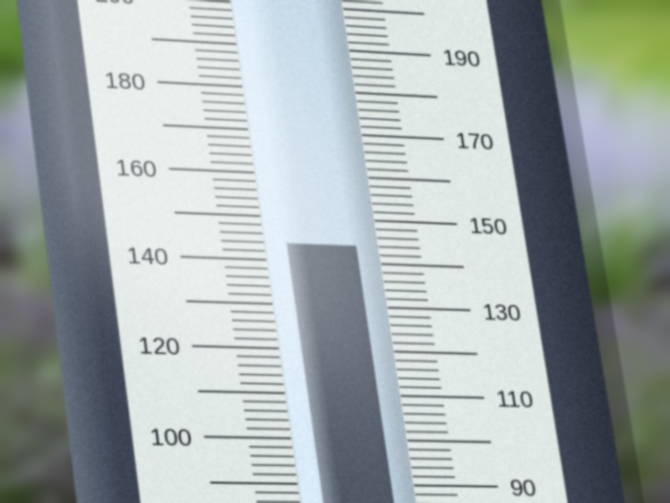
144 mmHg
